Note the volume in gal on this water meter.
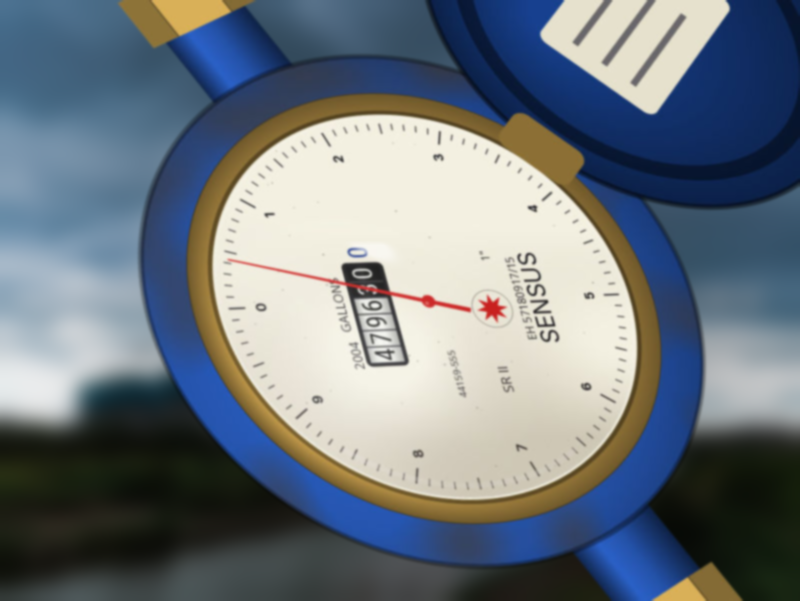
4796300.4 gal
